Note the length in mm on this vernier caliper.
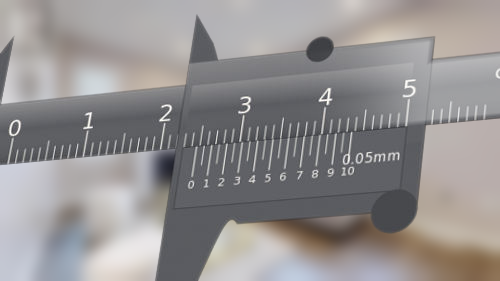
24.6 mm
